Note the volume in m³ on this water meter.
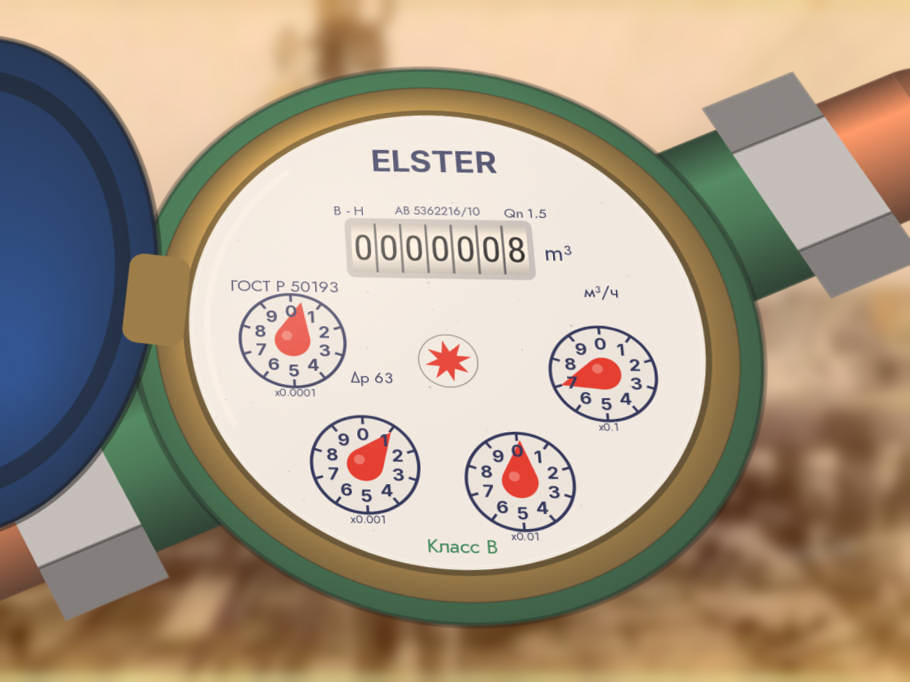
8.7010 m³
